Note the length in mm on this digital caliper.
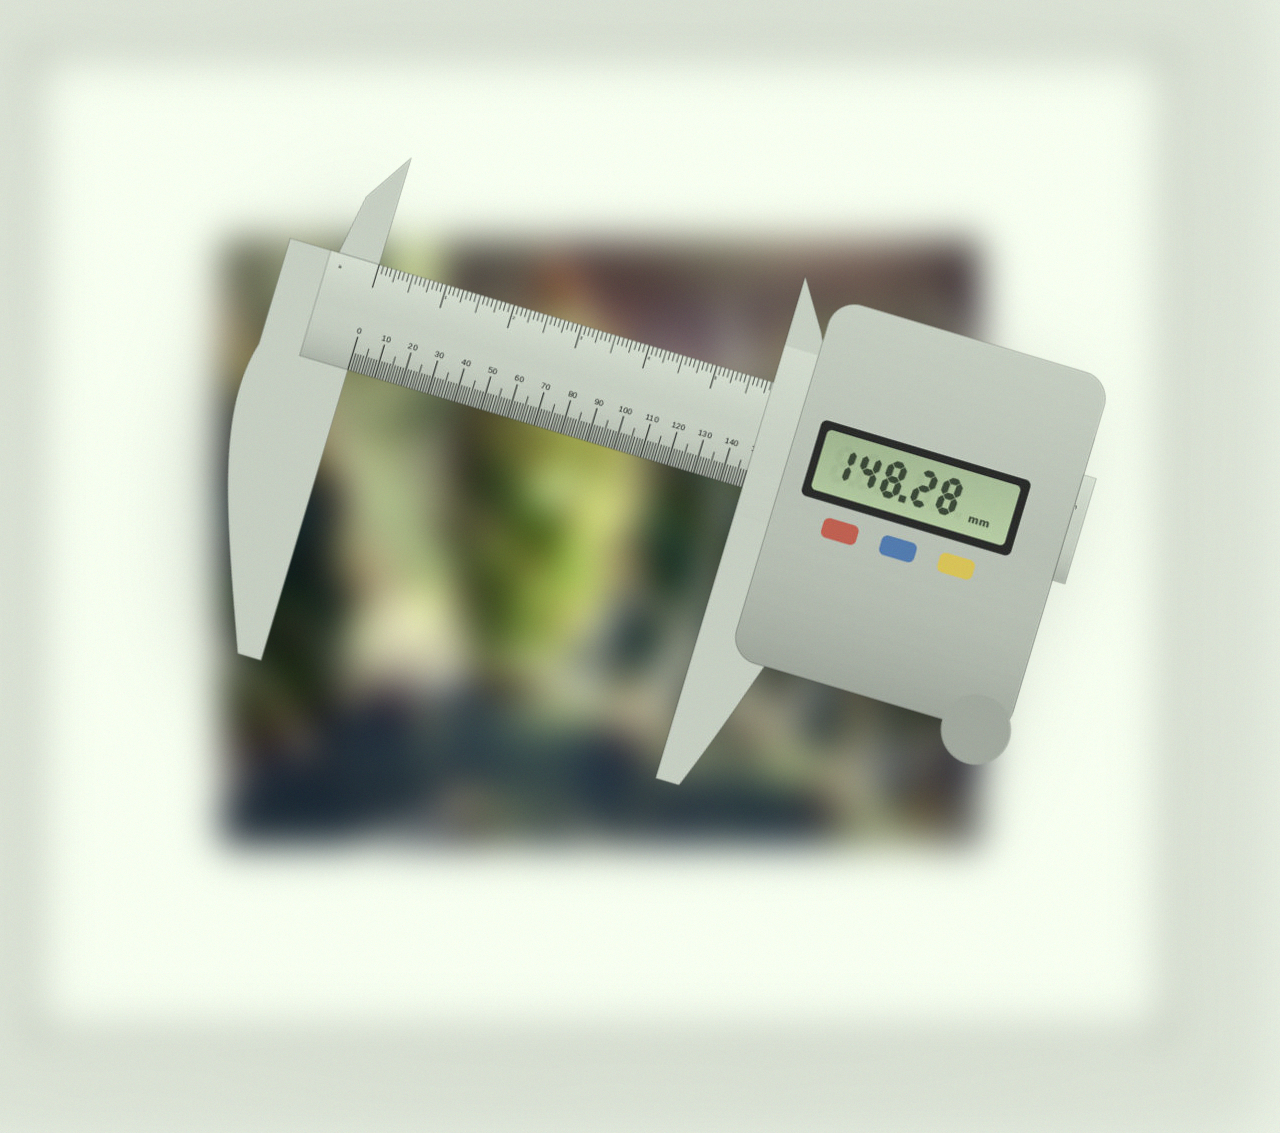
148.28 mm
